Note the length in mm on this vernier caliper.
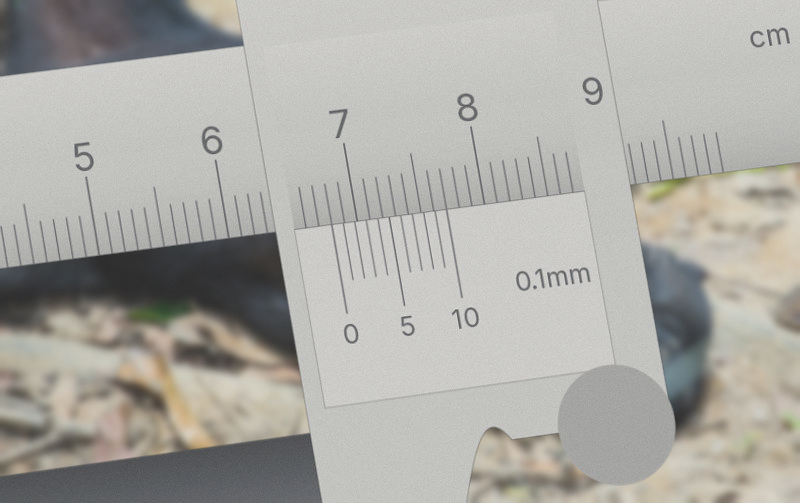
68.0 mm
